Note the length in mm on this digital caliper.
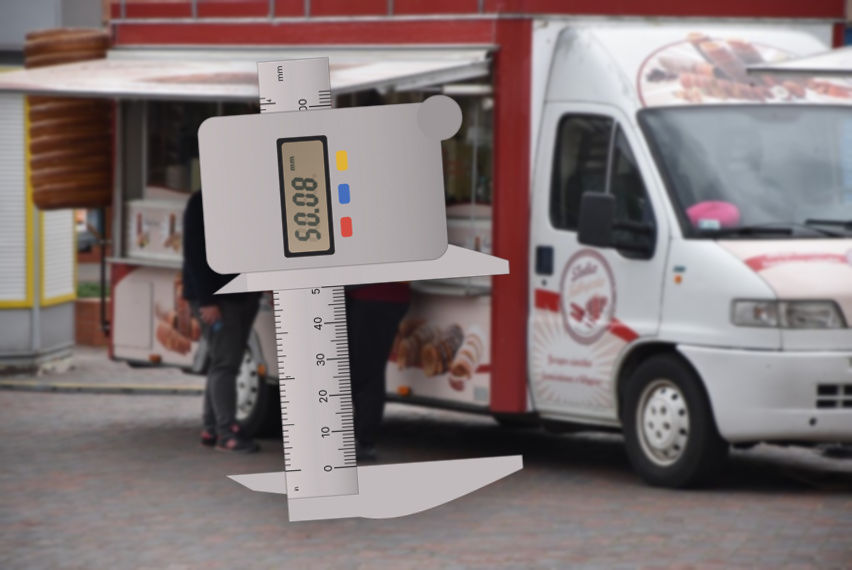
50.08 mm
